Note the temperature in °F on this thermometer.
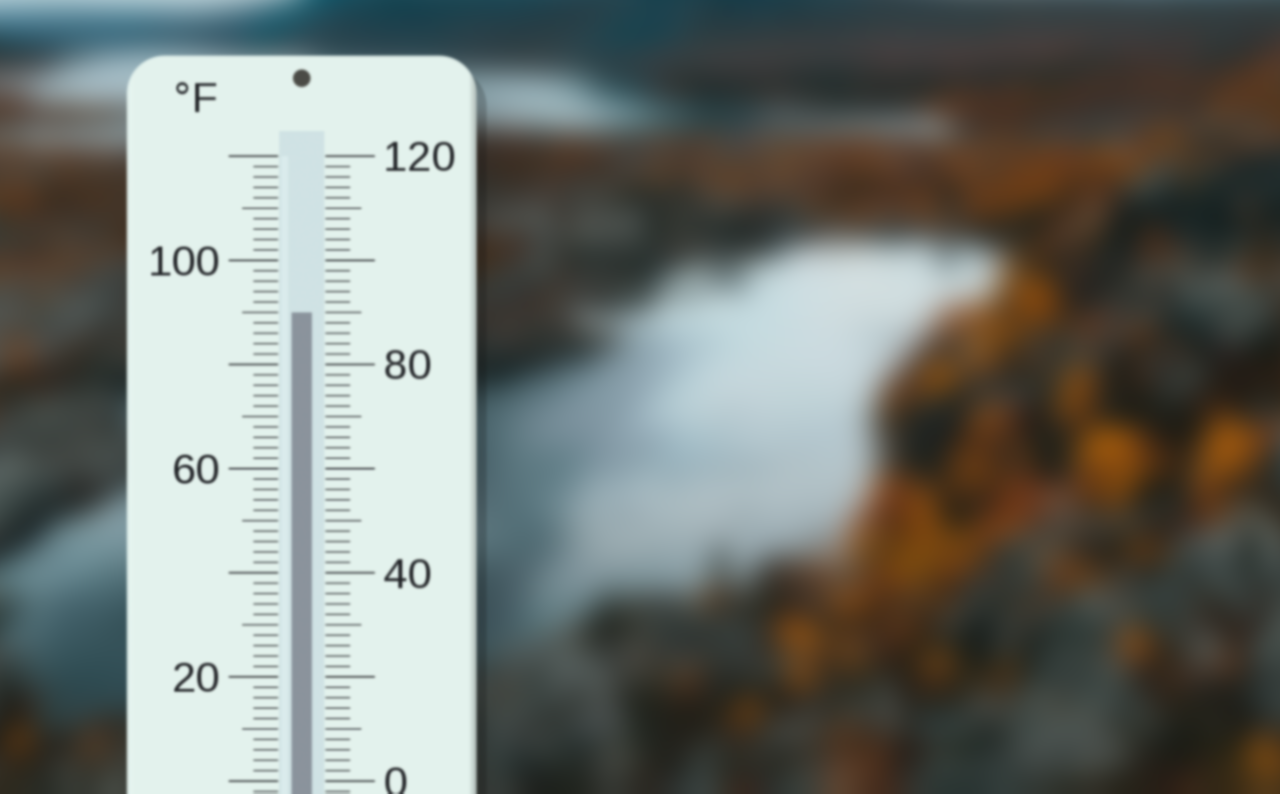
90 °F
